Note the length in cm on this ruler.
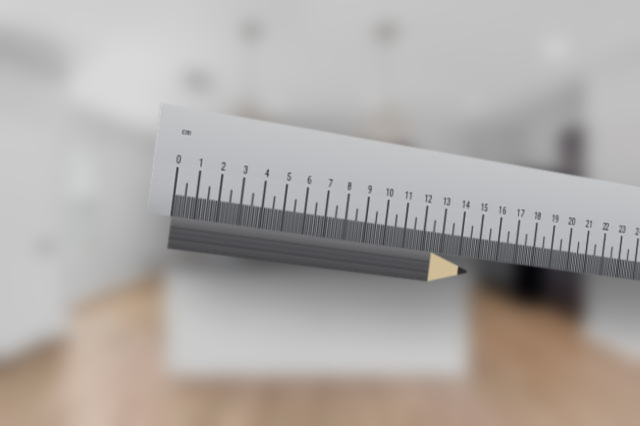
14.5 cm
